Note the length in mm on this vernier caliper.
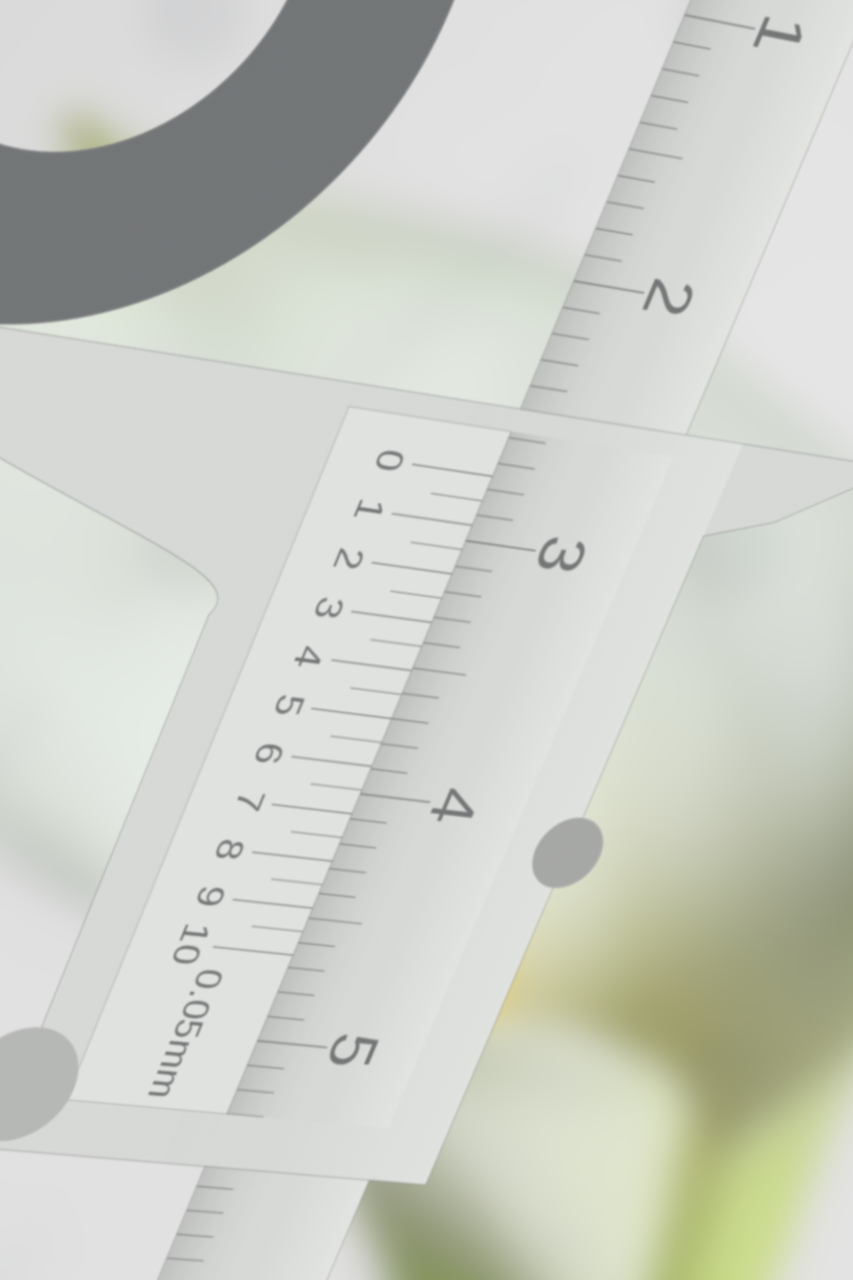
27.5 mm
